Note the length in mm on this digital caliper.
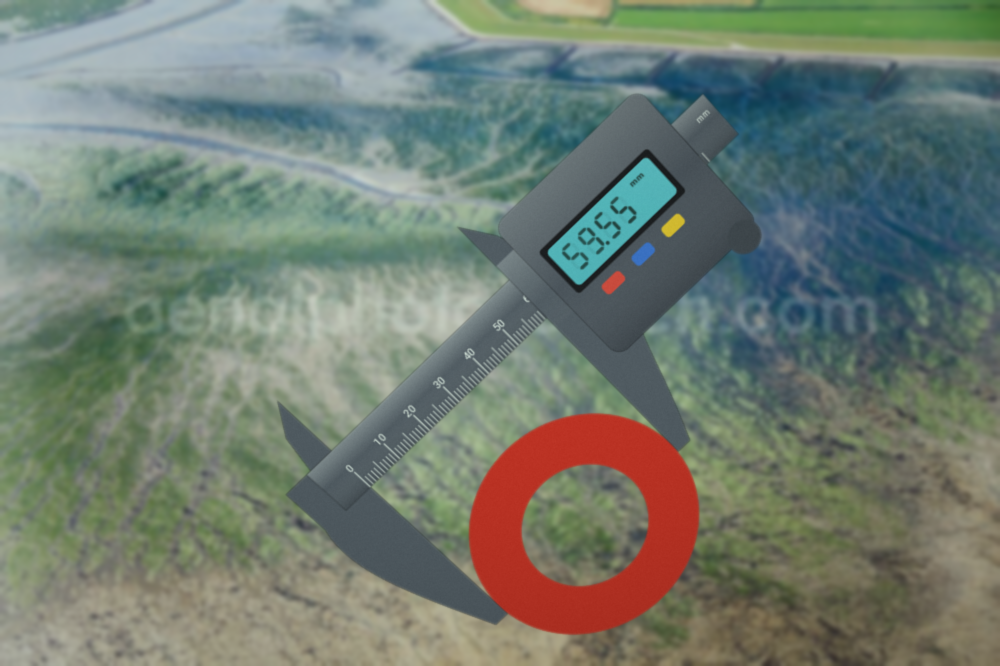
59.55 mm
